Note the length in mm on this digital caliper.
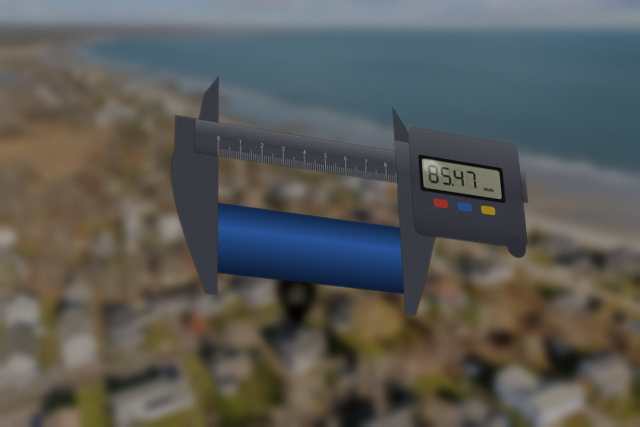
85.47 mm
